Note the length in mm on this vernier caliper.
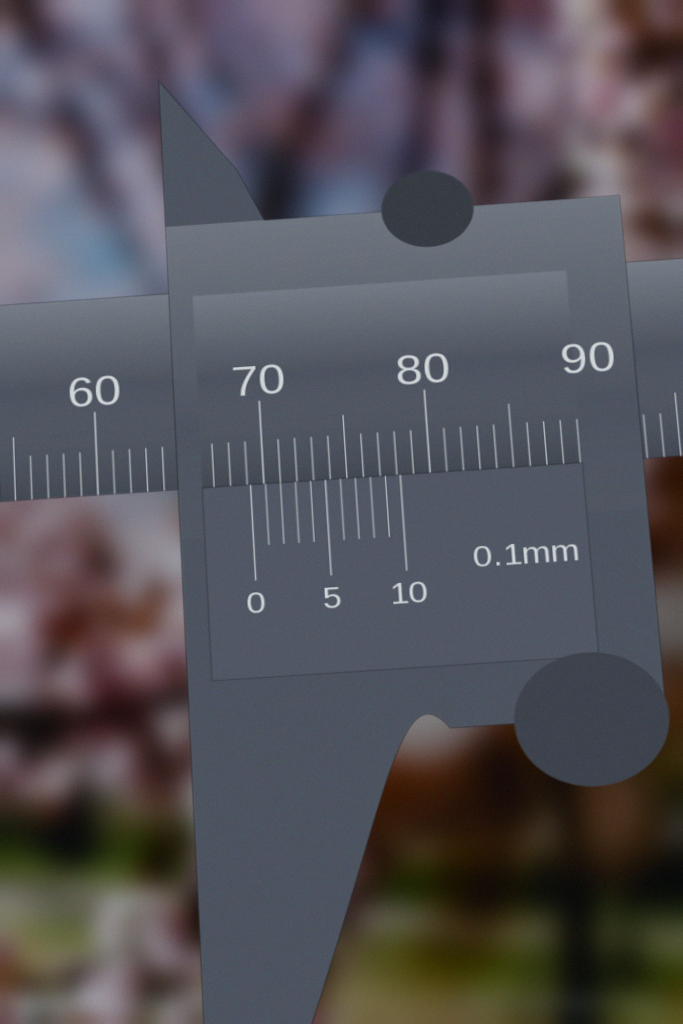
69.2 mm
